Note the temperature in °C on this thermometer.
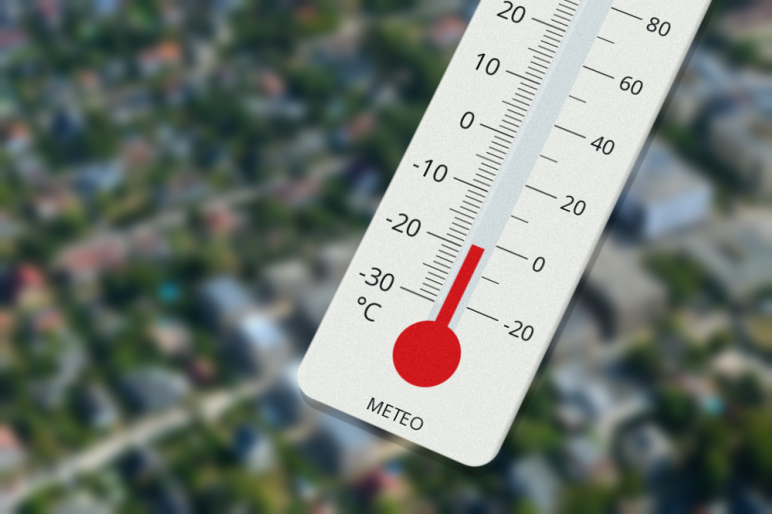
-19 °C
